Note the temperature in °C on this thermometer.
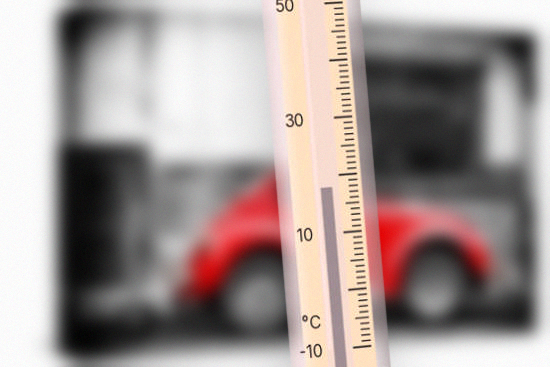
18 °C
